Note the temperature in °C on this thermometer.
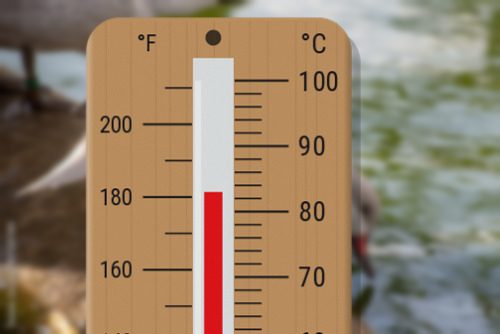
83 °C
